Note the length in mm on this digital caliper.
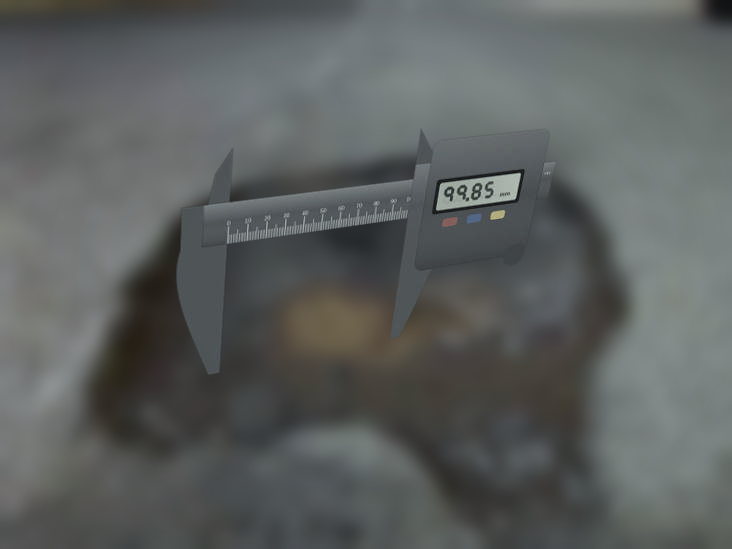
99.85 mm
